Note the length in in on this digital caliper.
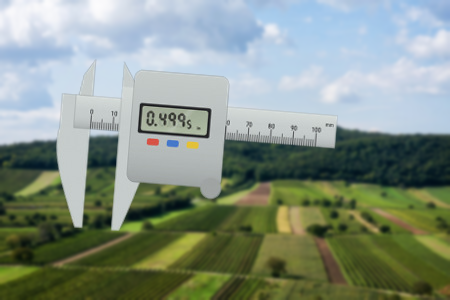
0.4995 in
